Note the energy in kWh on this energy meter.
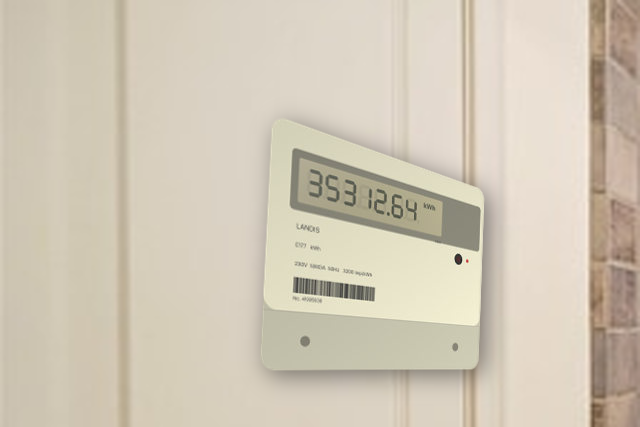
35312.64 kWh
